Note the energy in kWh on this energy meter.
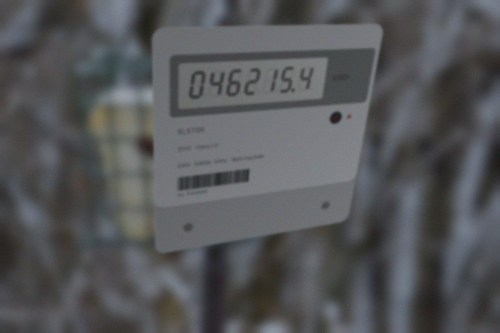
46215.4 kWh
